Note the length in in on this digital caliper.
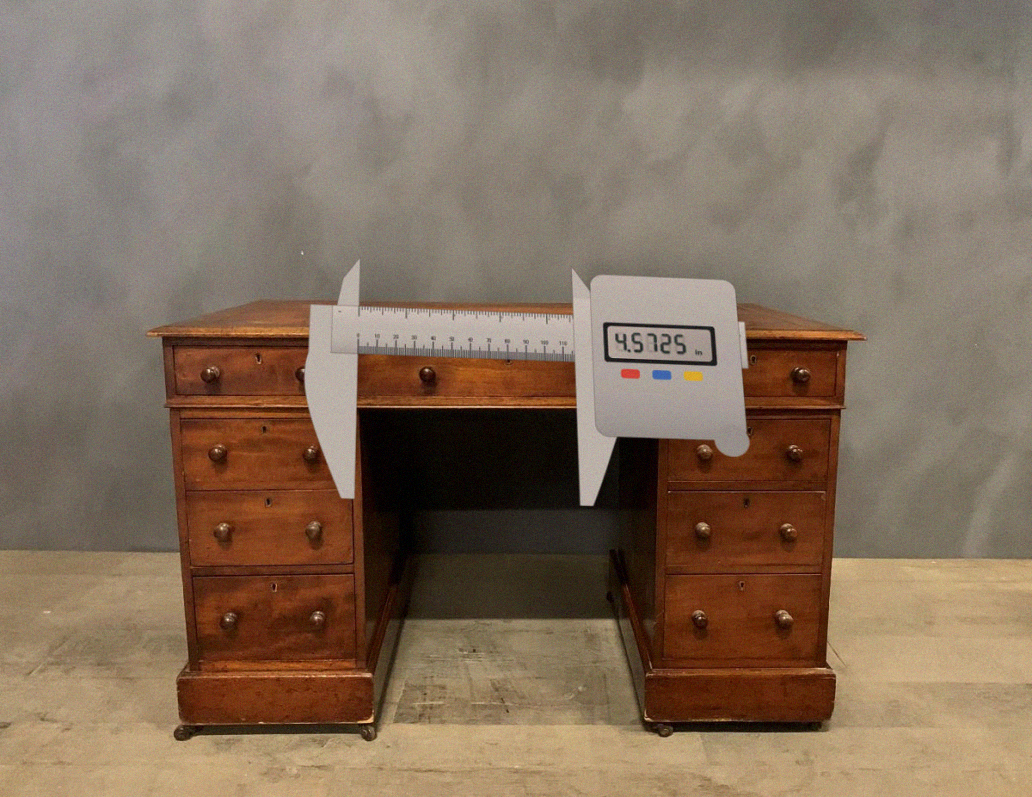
4.5725 in
